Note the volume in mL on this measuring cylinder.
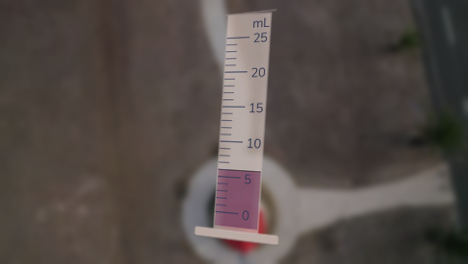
6 mL
